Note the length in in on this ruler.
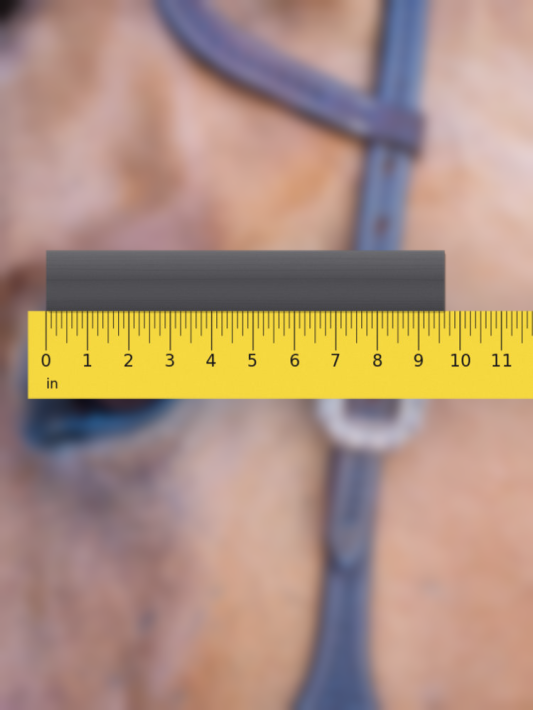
9.625 in
